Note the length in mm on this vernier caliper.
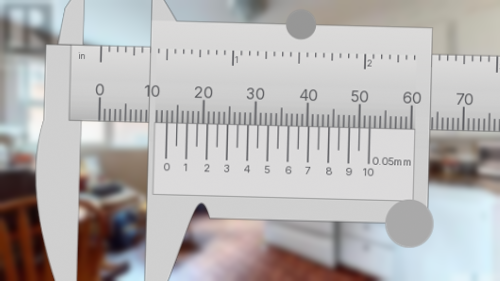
13.0 mm
